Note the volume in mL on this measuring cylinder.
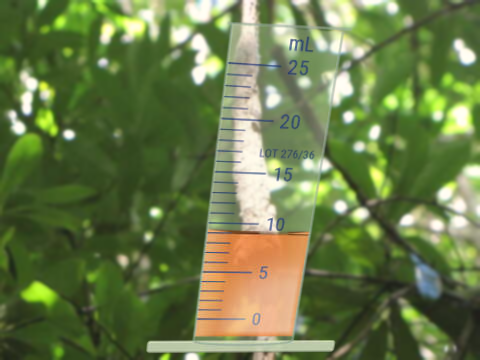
9 mL
